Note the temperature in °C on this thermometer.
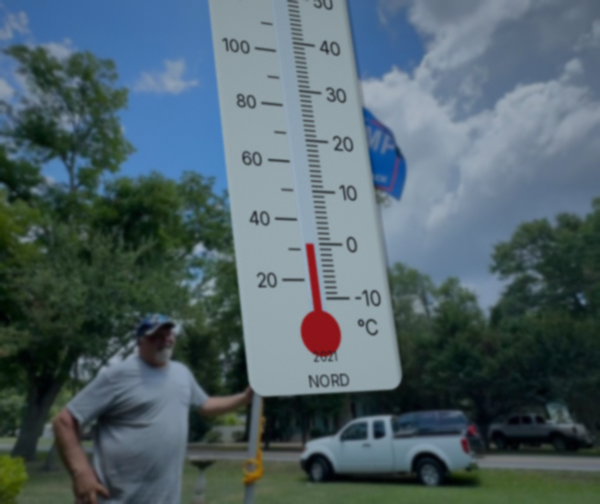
0 °C
